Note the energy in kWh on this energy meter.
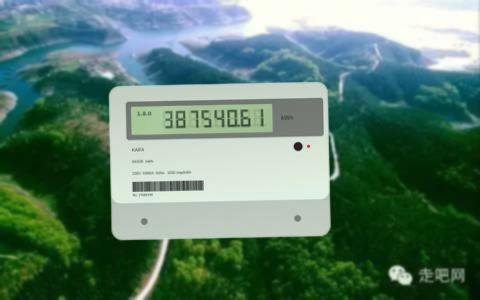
387540.61 kWh
